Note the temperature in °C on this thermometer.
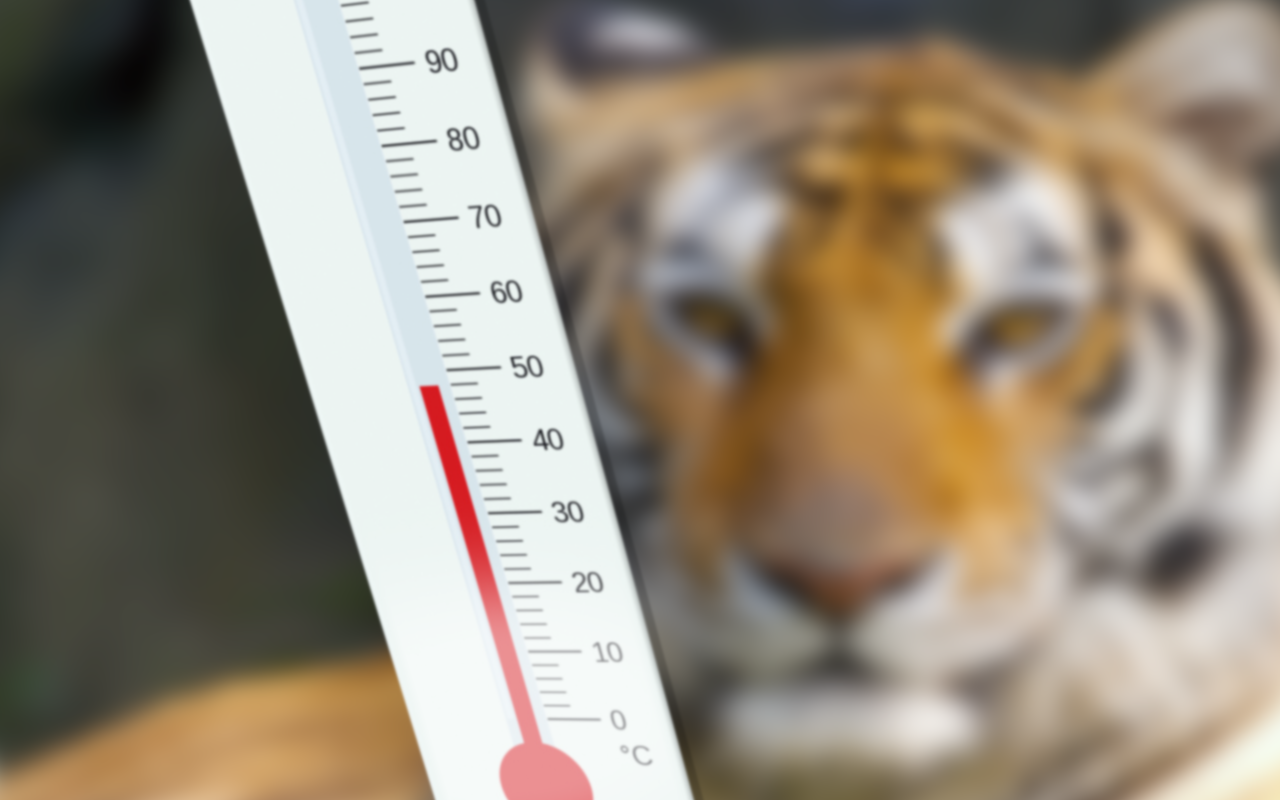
48 °C
